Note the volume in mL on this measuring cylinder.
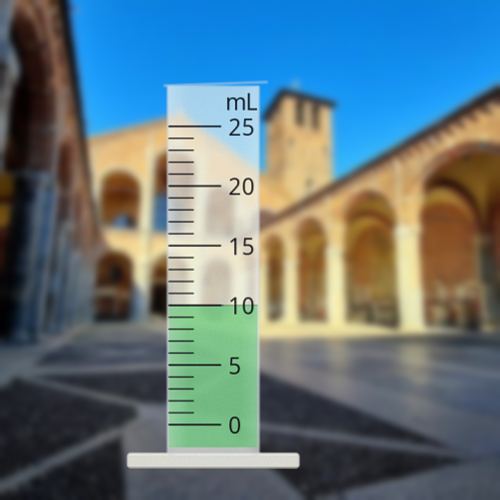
10 mL
